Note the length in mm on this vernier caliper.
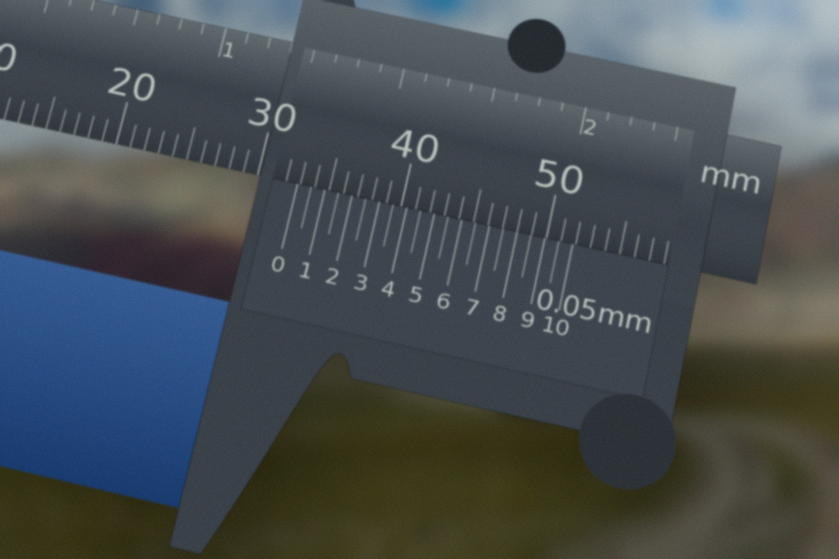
32.8 mm
